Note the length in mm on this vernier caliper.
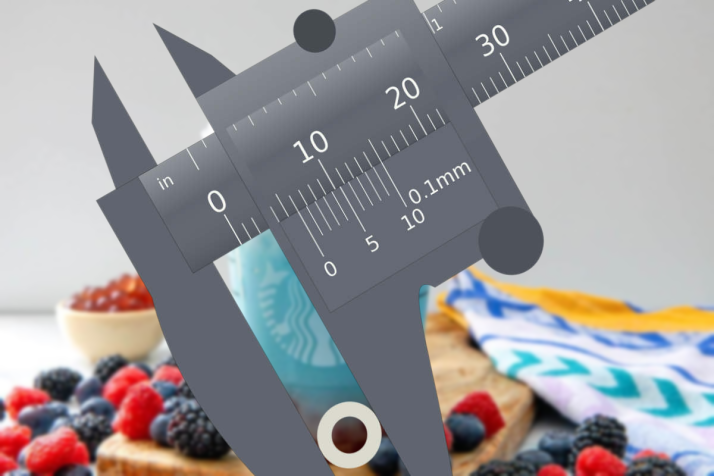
6.0 mm
